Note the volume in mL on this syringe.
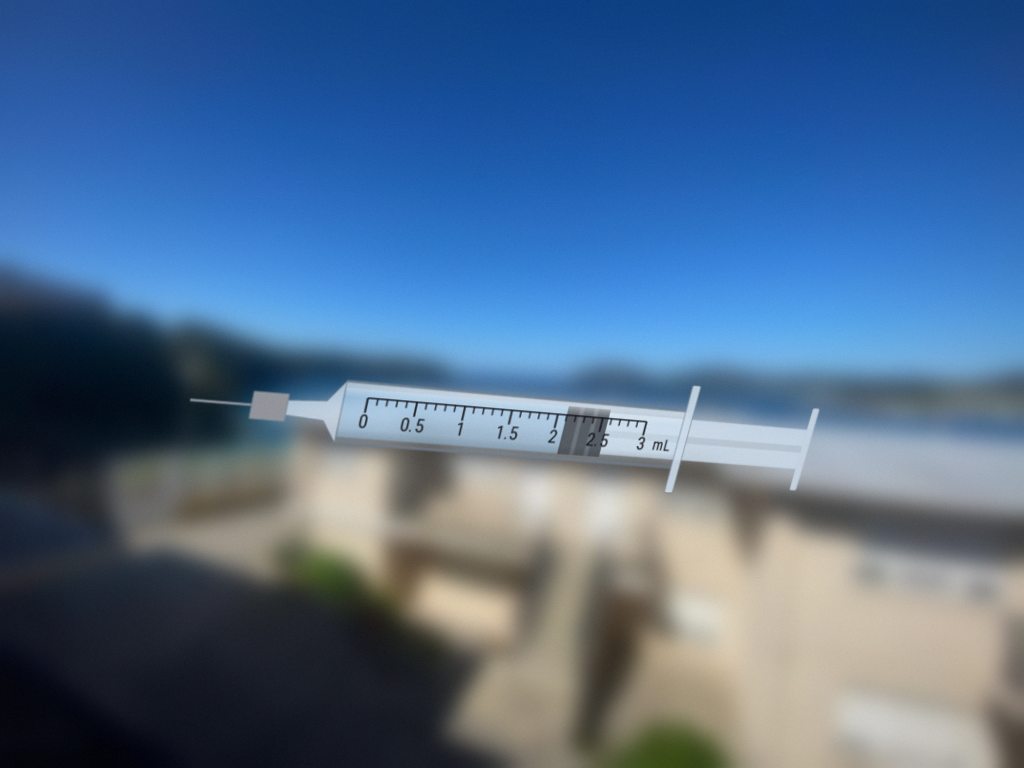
2.1 mL
